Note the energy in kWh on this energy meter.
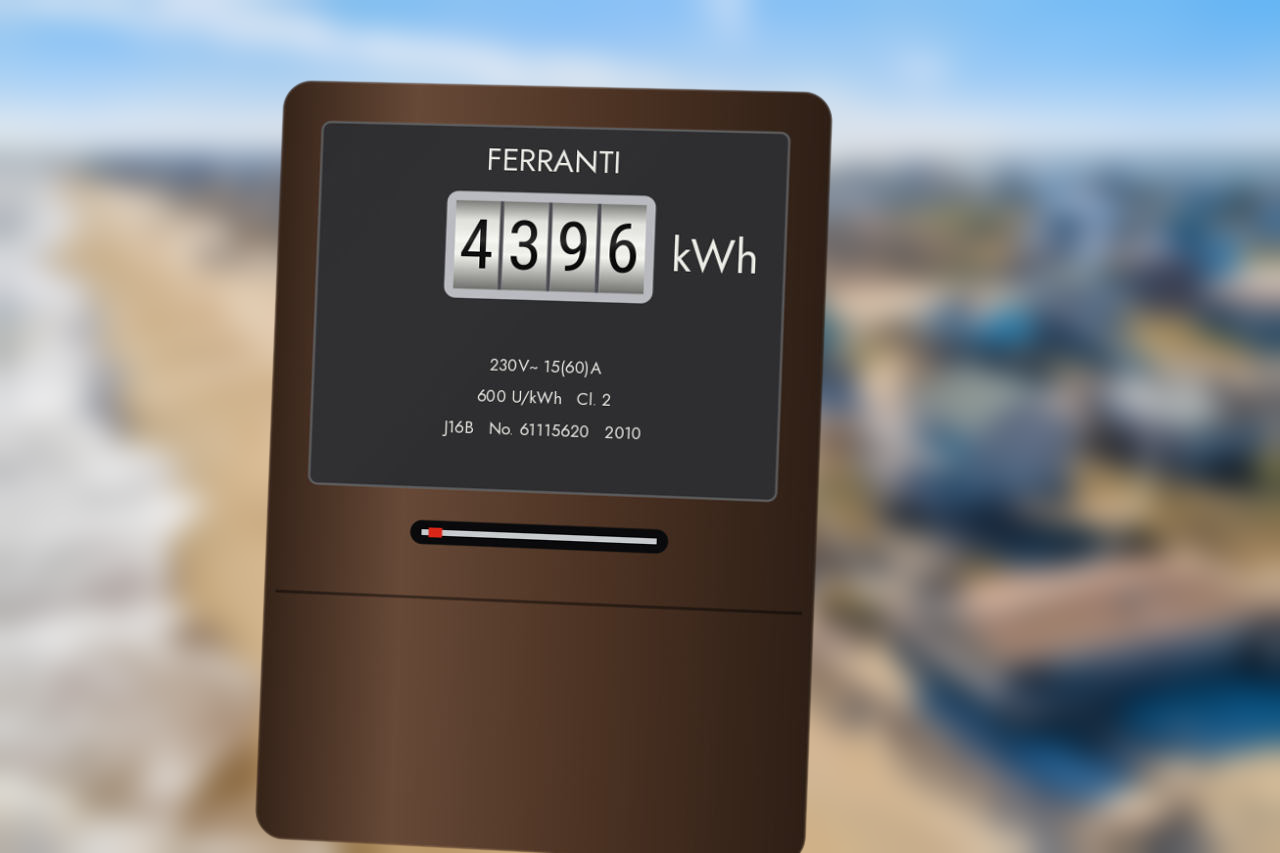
4396 kWh
